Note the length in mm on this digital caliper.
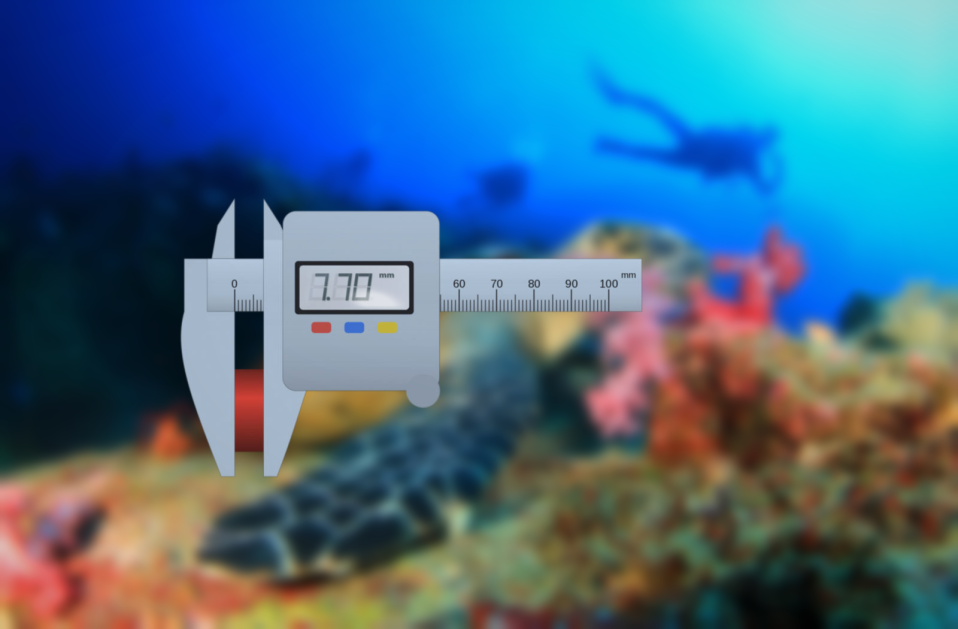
7.70 mm
